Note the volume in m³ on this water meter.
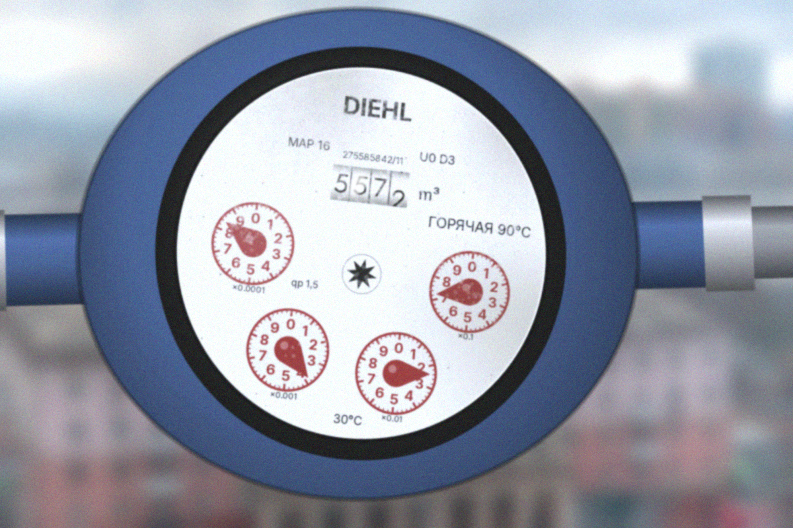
5571.7238 m³
